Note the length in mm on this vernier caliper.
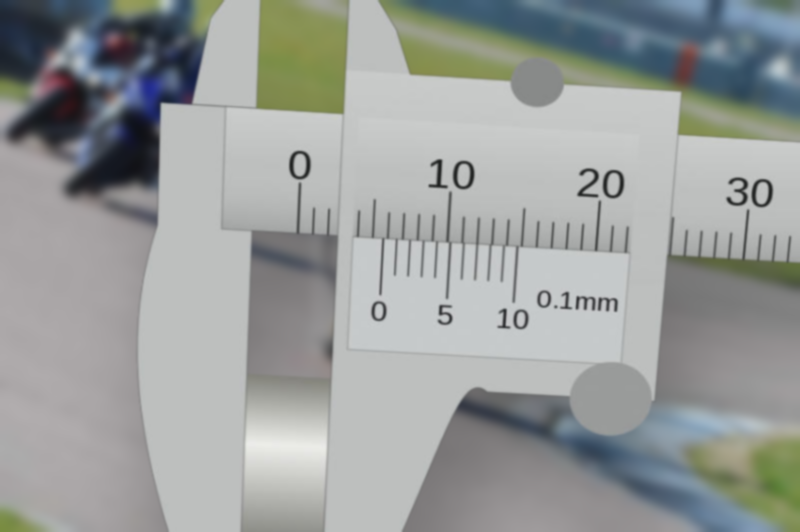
5.7 mm
